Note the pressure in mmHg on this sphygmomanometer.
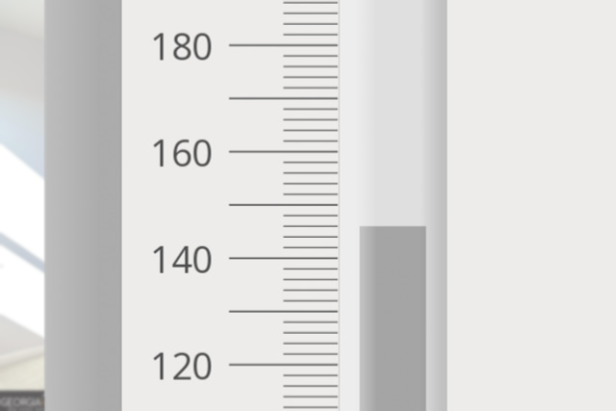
146 mmHg
